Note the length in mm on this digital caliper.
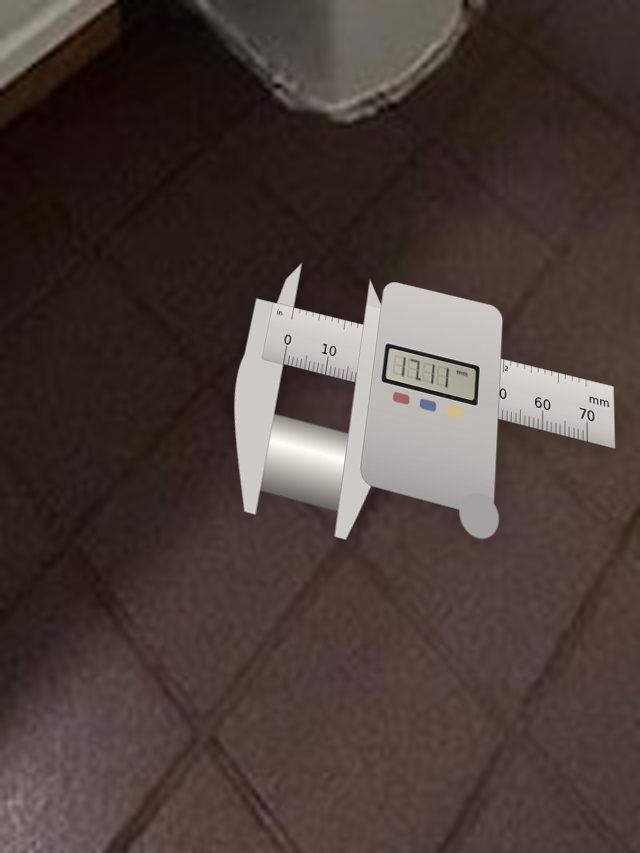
17.11 mm
